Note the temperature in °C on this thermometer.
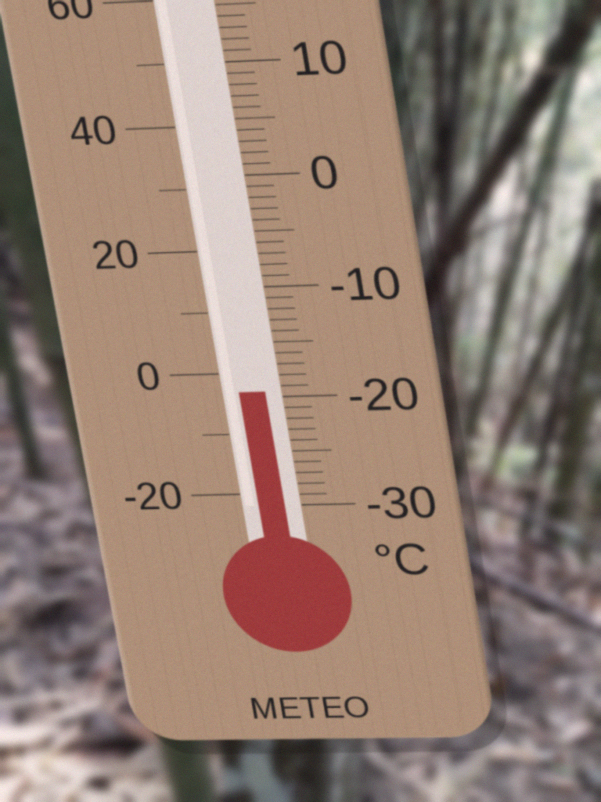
-19.5 °C
